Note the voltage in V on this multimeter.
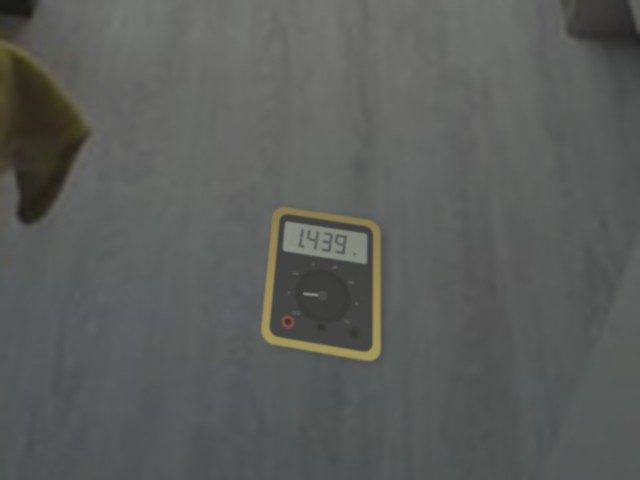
1.439 V
